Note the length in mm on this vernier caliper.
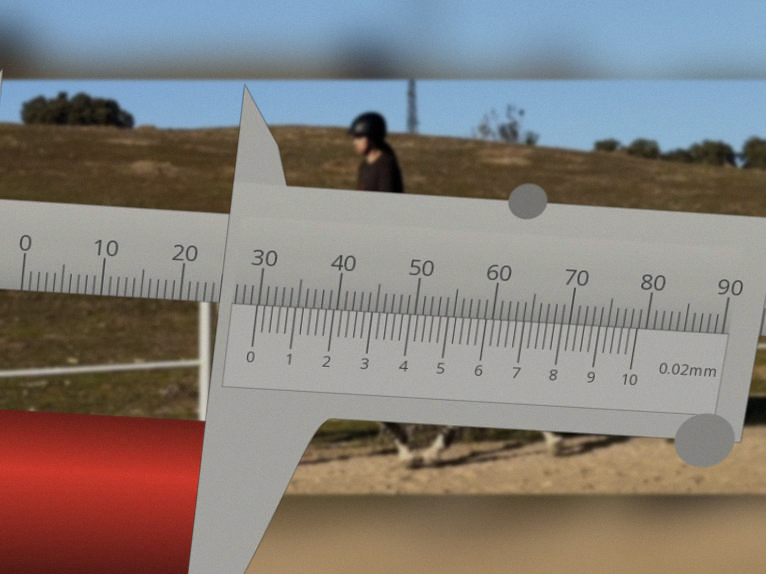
29.8 mm
